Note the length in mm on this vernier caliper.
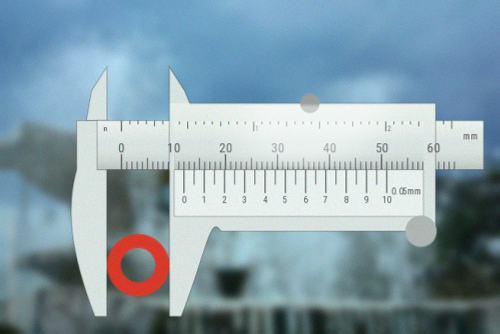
12.0 mm
